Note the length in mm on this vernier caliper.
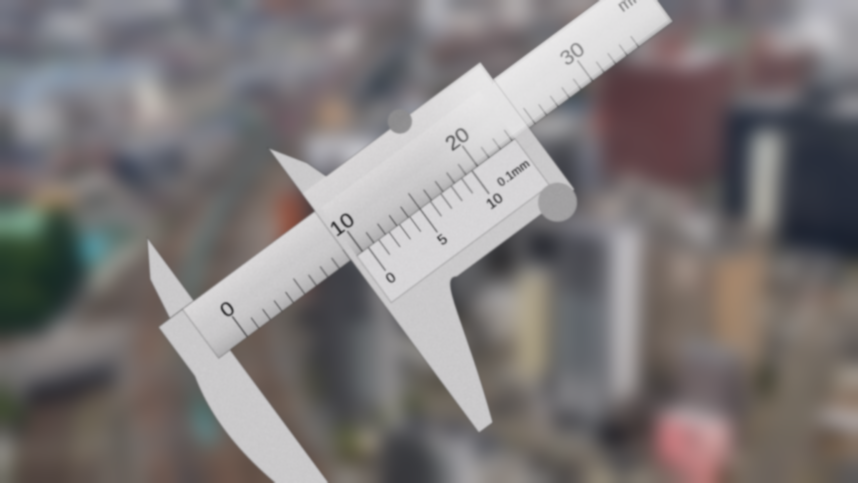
10.5 mm
